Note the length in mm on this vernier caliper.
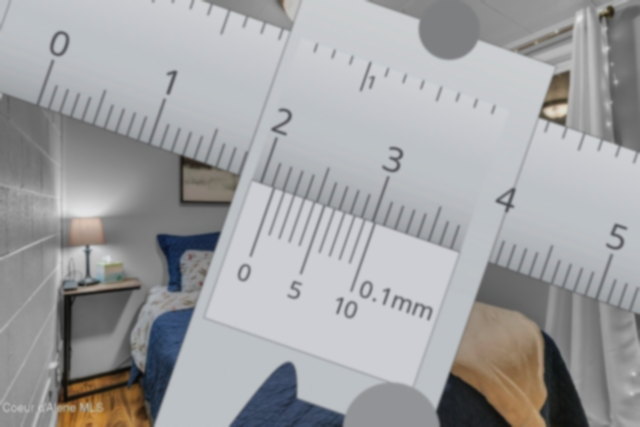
21.2 mm
